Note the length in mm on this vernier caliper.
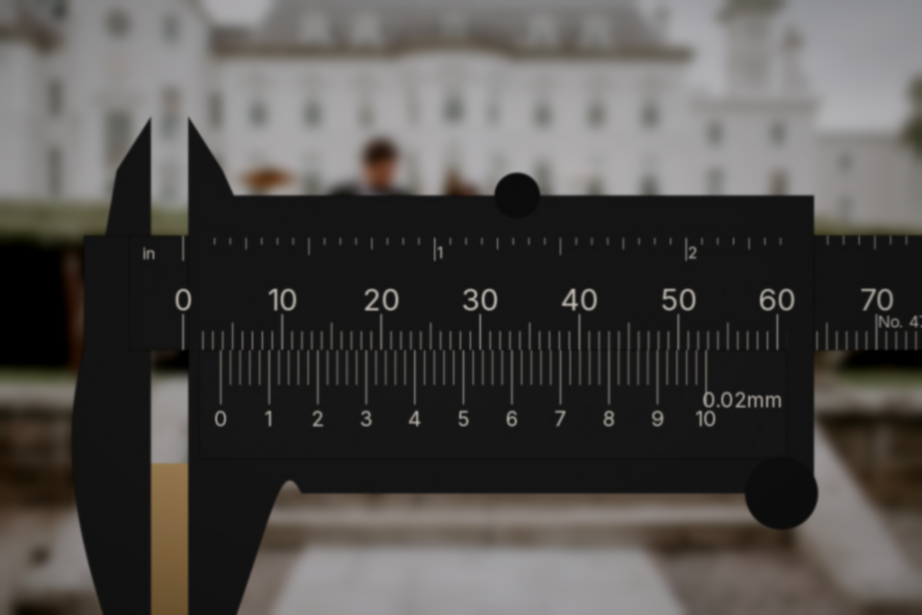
3.8 mm
